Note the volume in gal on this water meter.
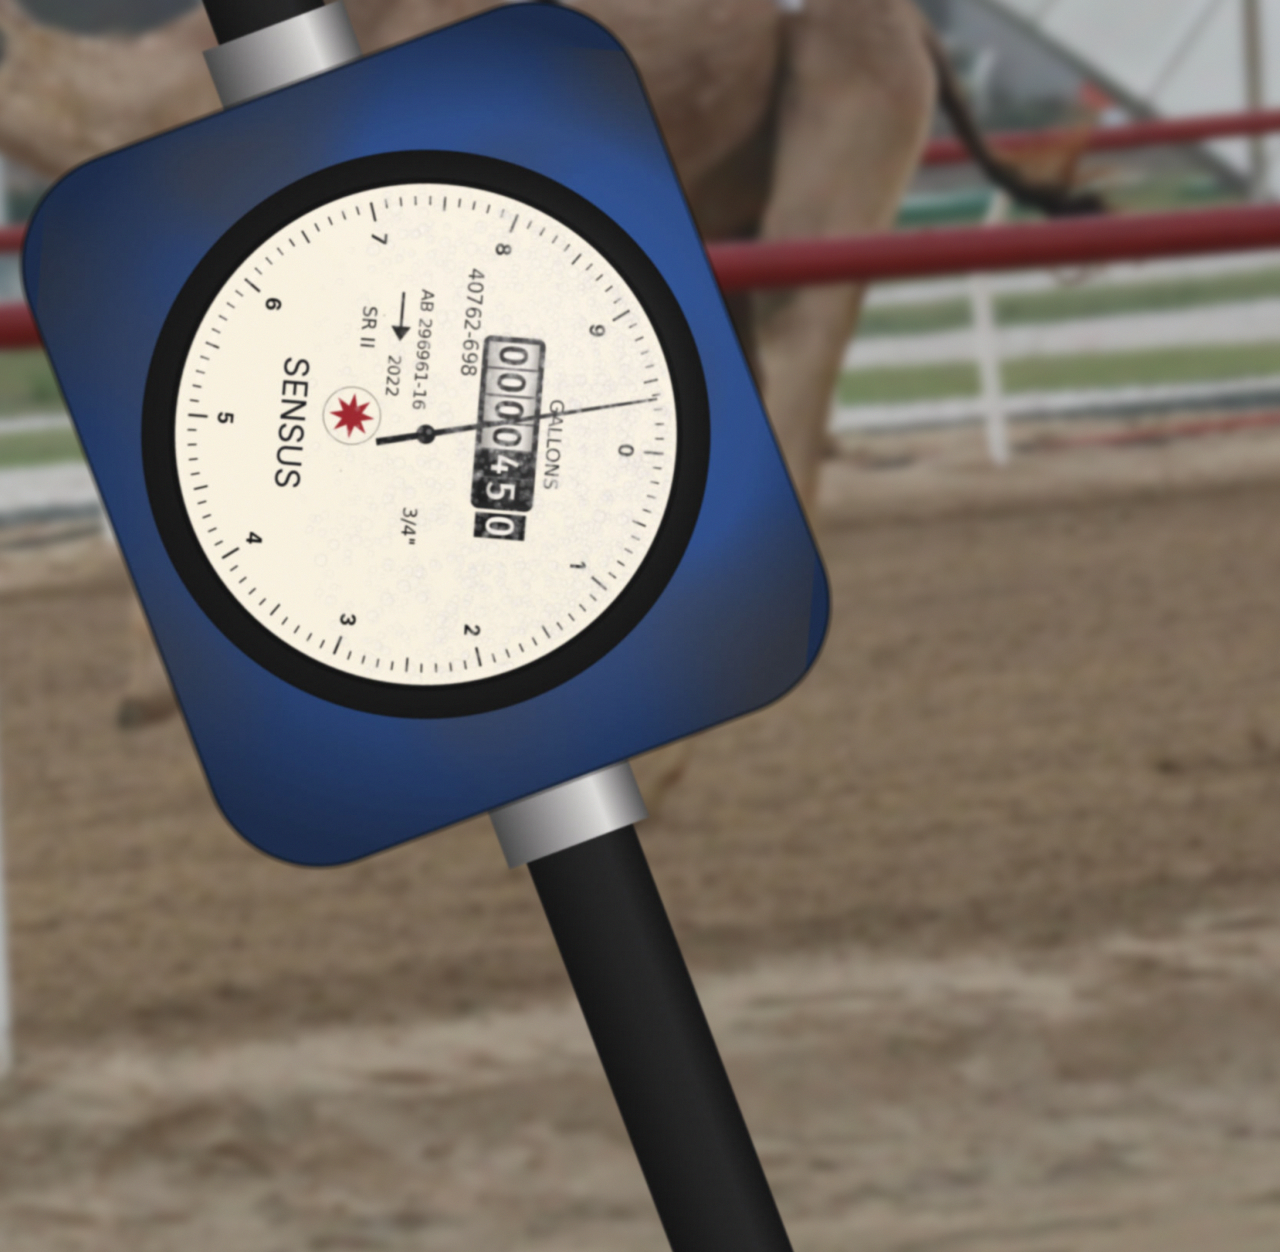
449.6 gal
